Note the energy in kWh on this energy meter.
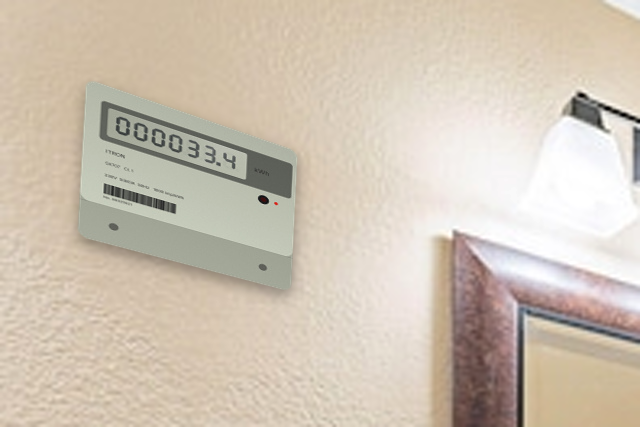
33.4 kWh
